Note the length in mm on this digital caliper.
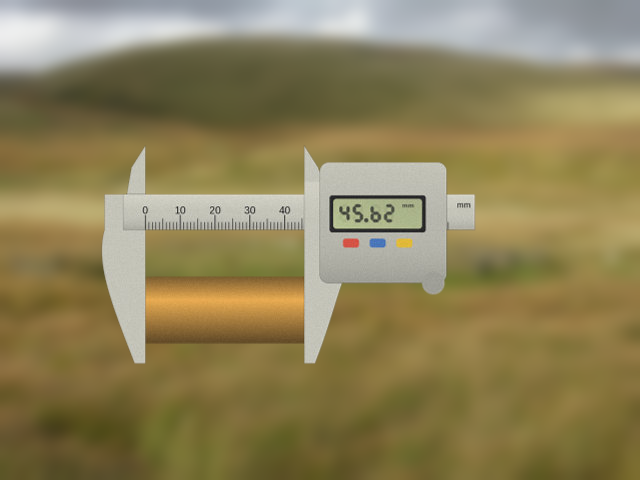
45.62 mm
